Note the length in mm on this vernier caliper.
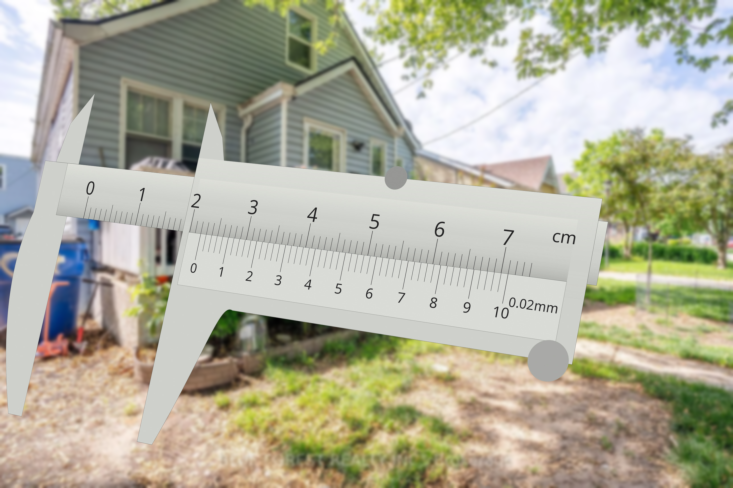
22.0 mm
